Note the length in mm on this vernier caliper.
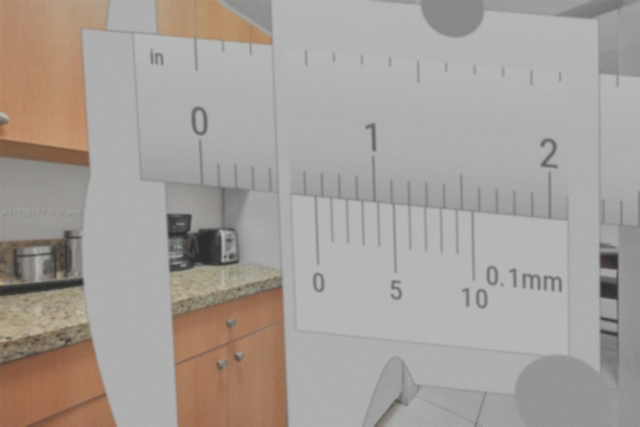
6.6 mm
